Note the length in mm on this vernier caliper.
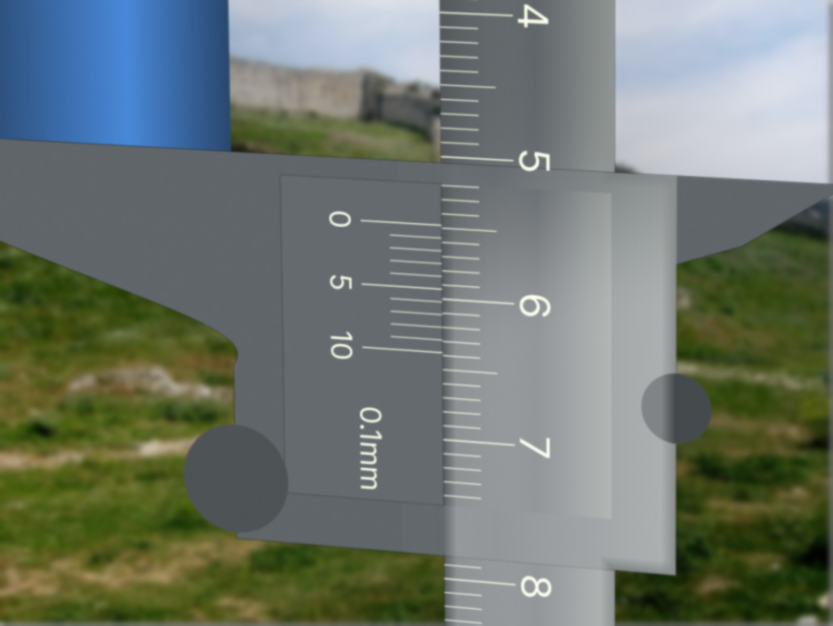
54.8 mm
